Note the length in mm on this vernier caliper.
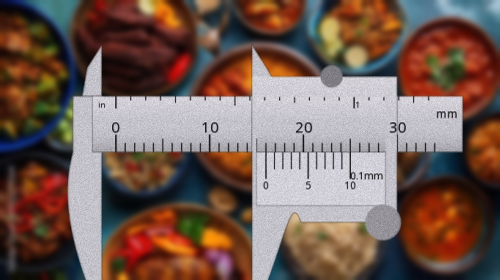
16.0 mm
